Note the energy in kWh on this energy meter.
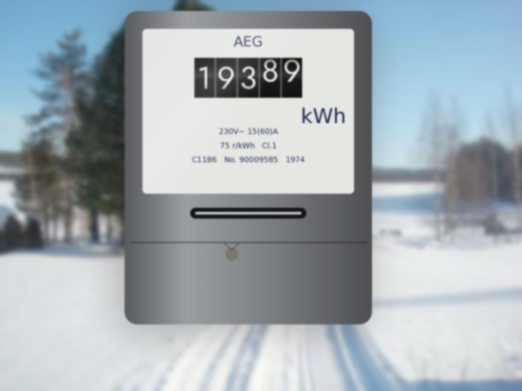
19389 kWh
